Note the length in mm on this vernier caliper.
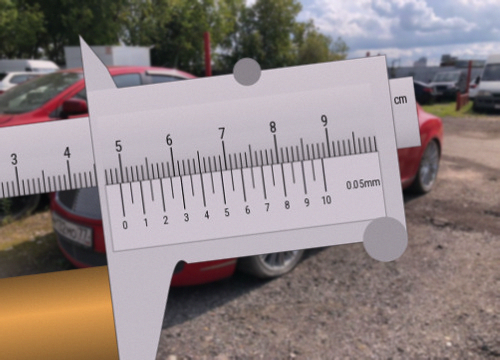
49.5 mm
